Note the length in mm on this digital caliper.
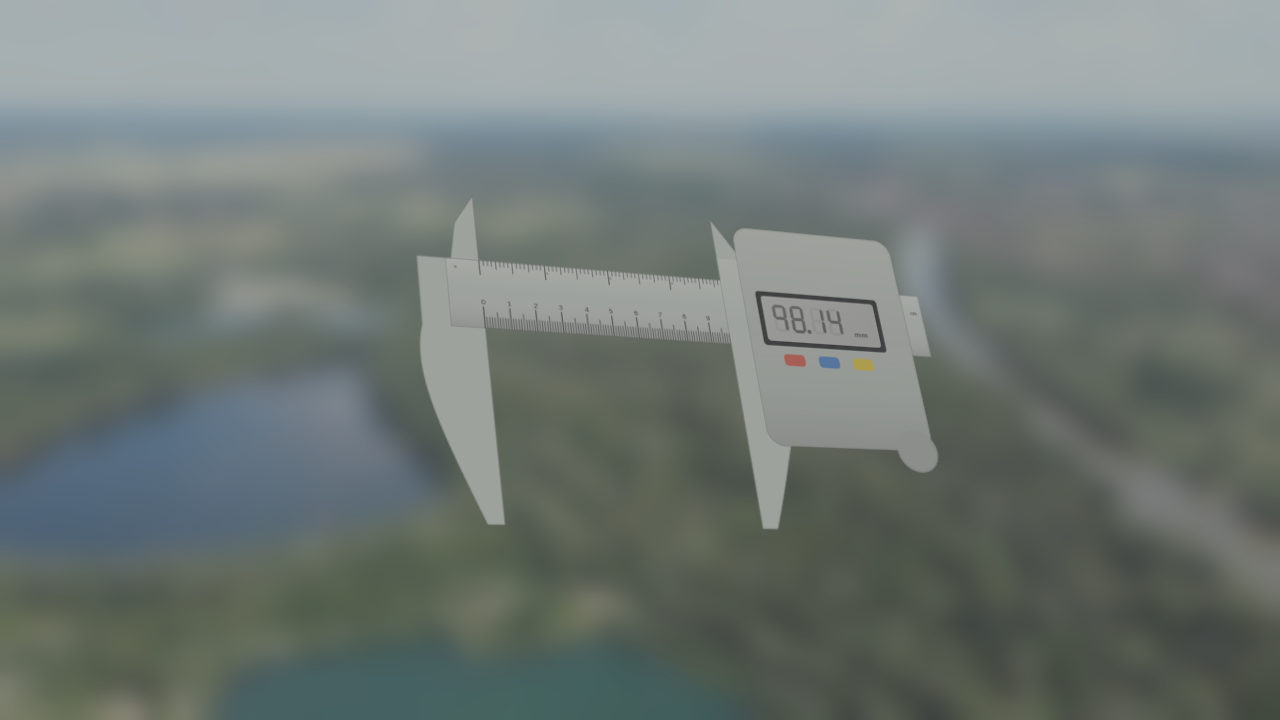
98.14 mm
